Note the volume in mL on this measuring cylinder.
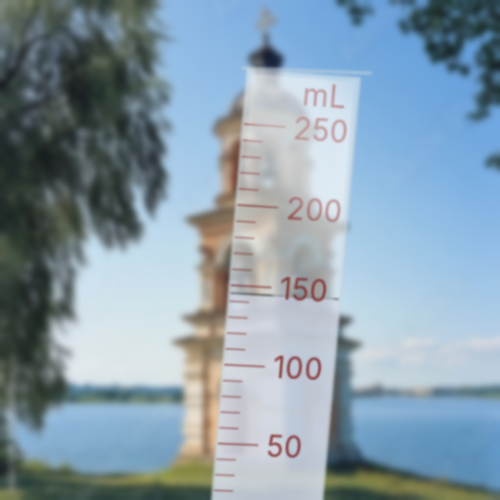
145 mL
